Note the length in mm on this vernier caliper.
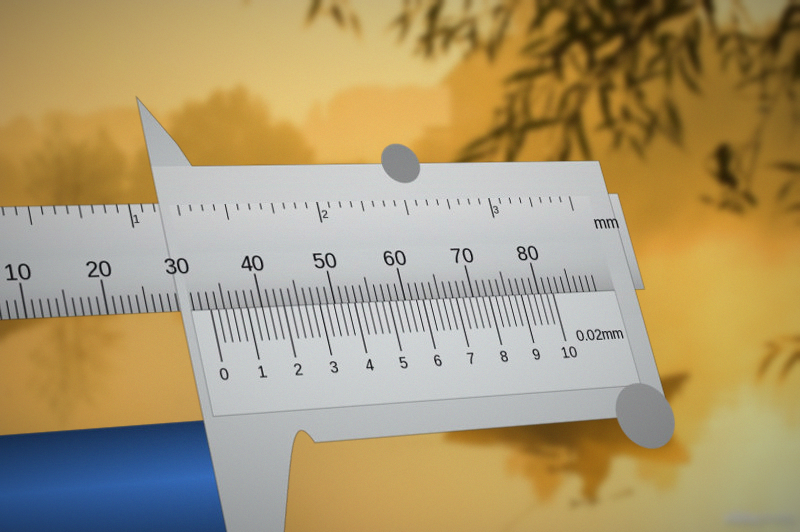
33.2 mm
